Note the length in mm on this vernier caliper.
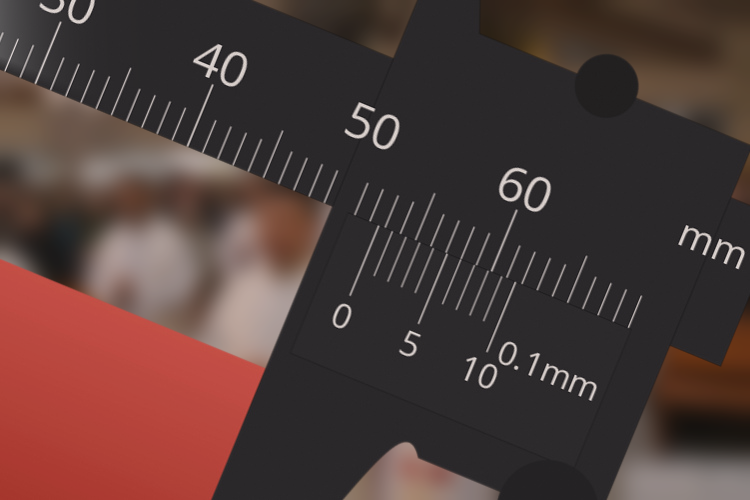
52.6 mm
